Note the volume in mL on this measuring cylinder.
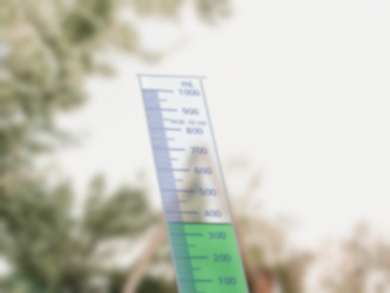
350 mL
